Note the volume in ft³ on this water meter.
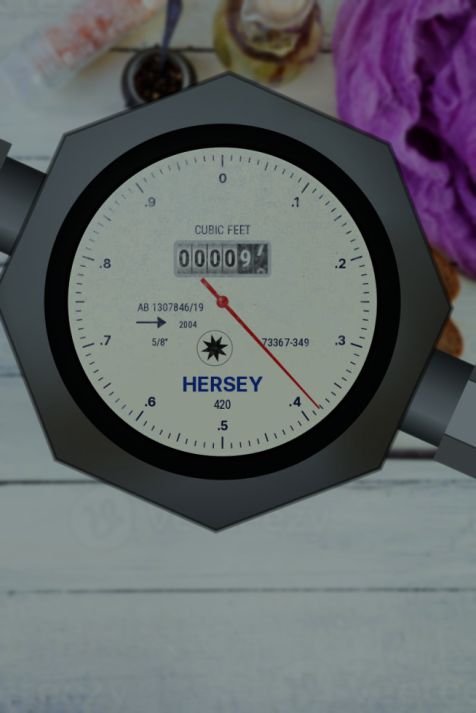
97.38 ft³
